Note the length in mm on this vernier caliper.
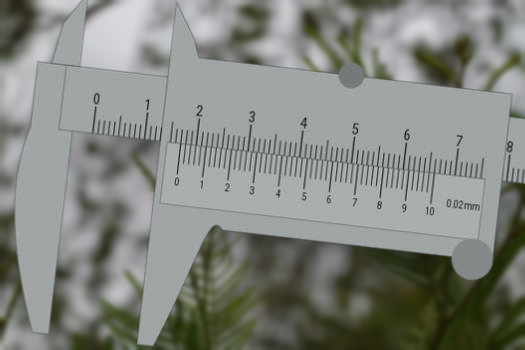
17.0 mm
